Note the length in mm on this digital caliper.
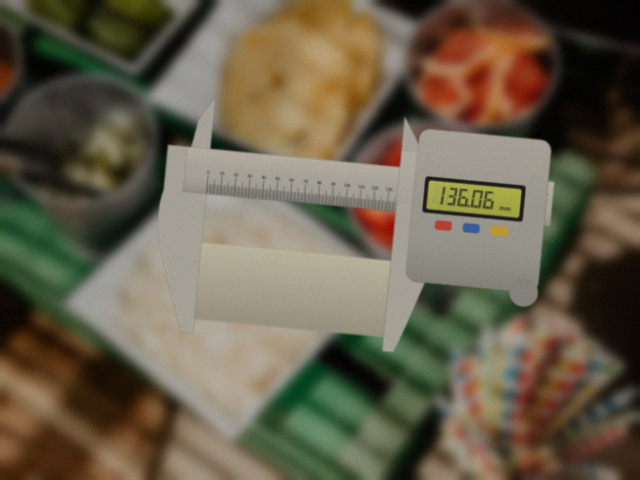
136.06 mm
